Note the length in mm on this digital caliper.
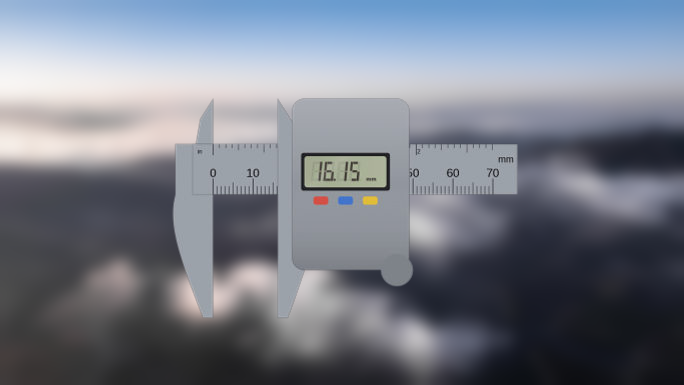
16.15 mm
